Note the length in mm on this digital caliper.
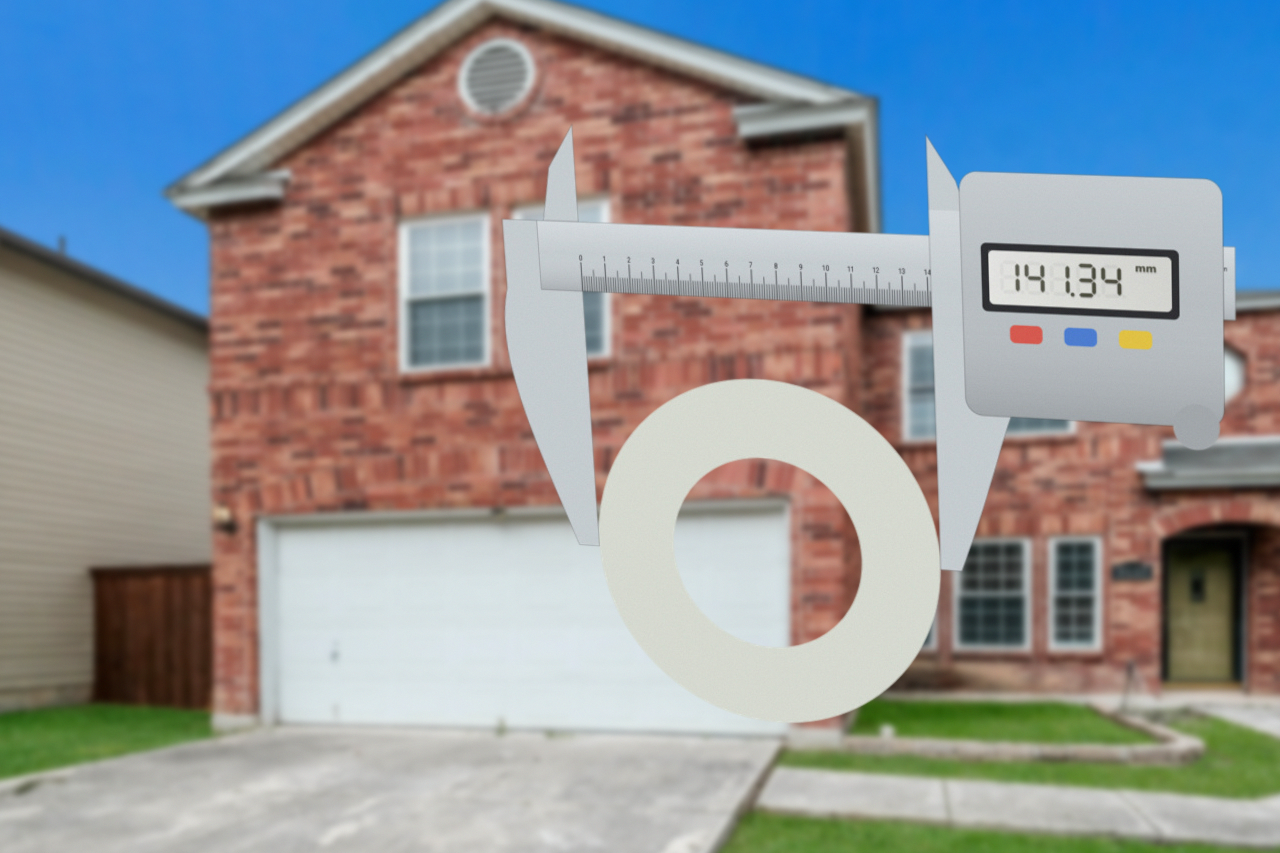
141.34 mm
